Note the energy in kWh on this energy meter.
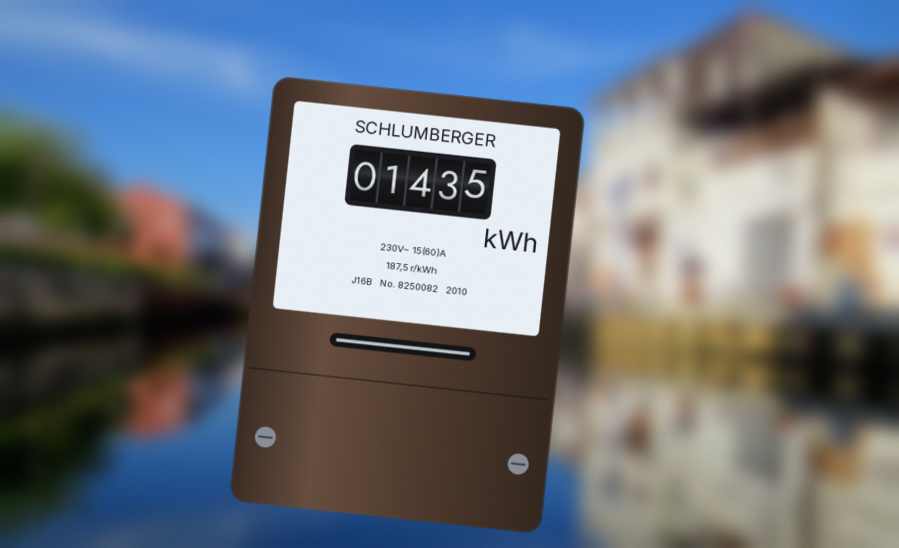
1435 kWh
